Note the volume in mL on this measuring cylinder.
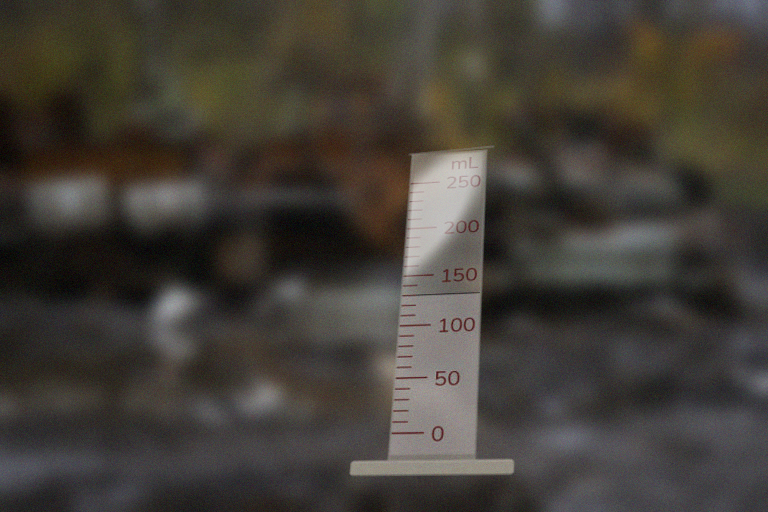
130 mL
